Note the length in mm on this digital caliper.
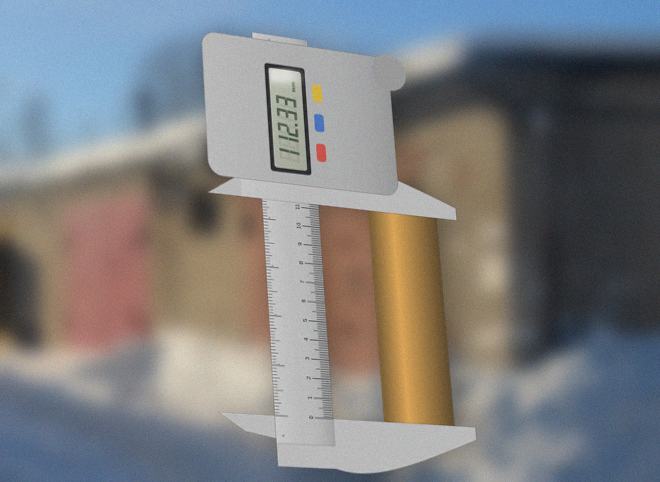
112.33 mm
